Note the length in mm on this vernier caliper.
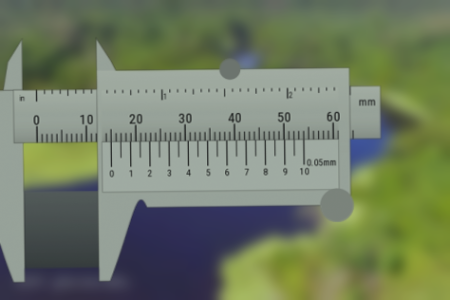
15.0 mm
